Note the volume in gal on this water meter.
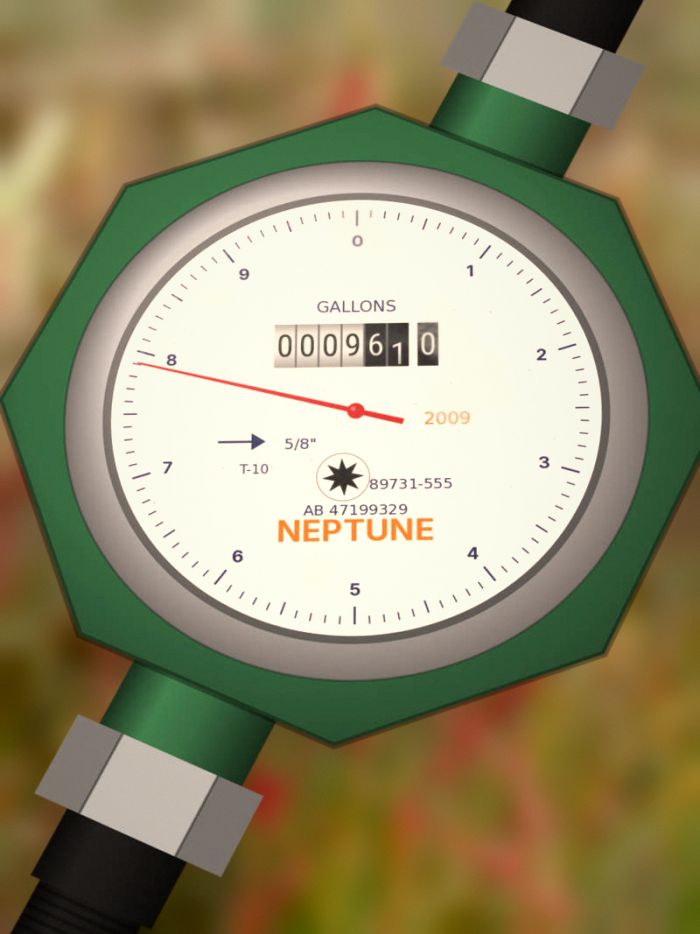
9607.9 gal
